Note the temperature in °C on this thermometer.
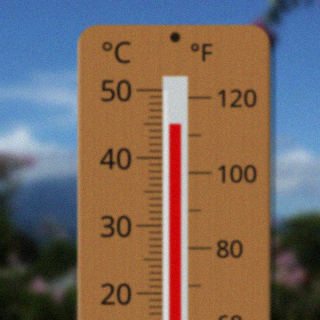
45 °C
